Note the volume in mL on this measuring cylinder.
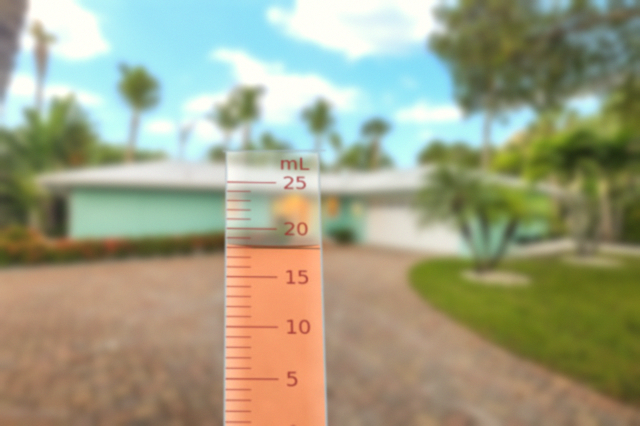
18 mL
